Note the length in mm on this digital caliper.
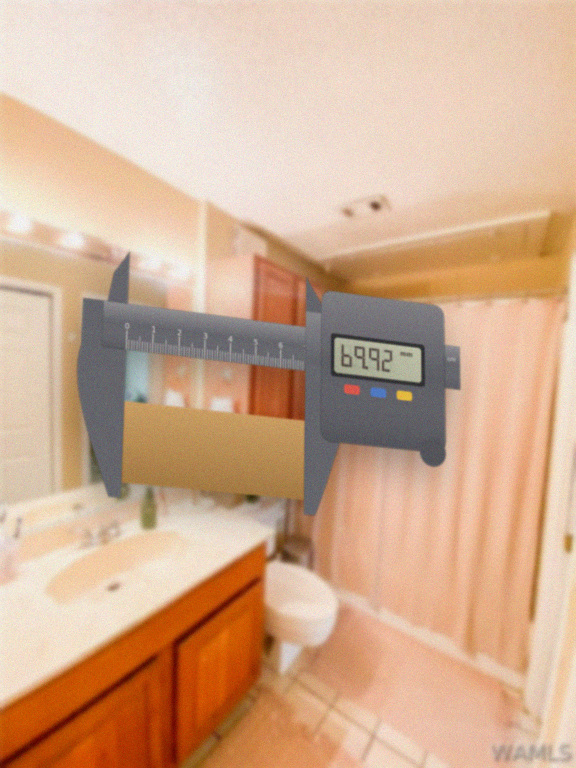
69.92 mm
